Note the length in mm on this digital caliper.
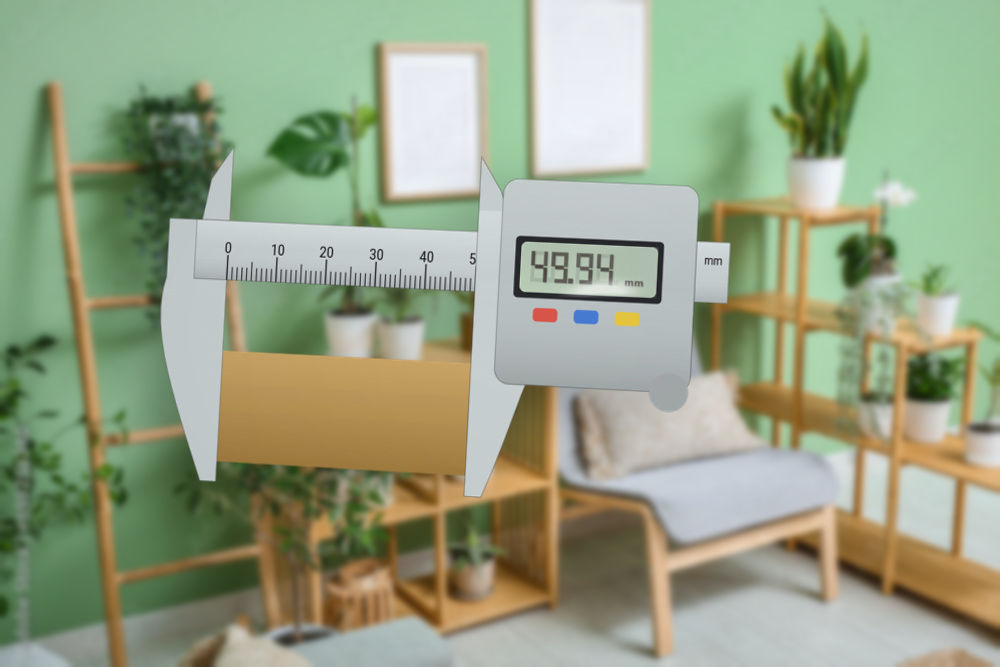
49.94 mm
